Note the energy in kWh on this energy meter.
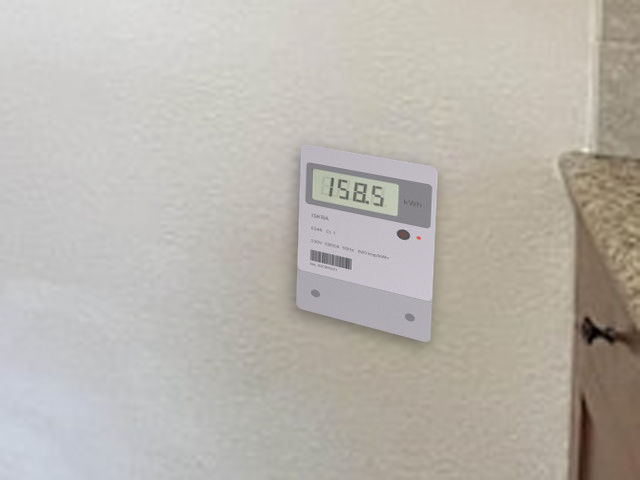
158.5 kWh
